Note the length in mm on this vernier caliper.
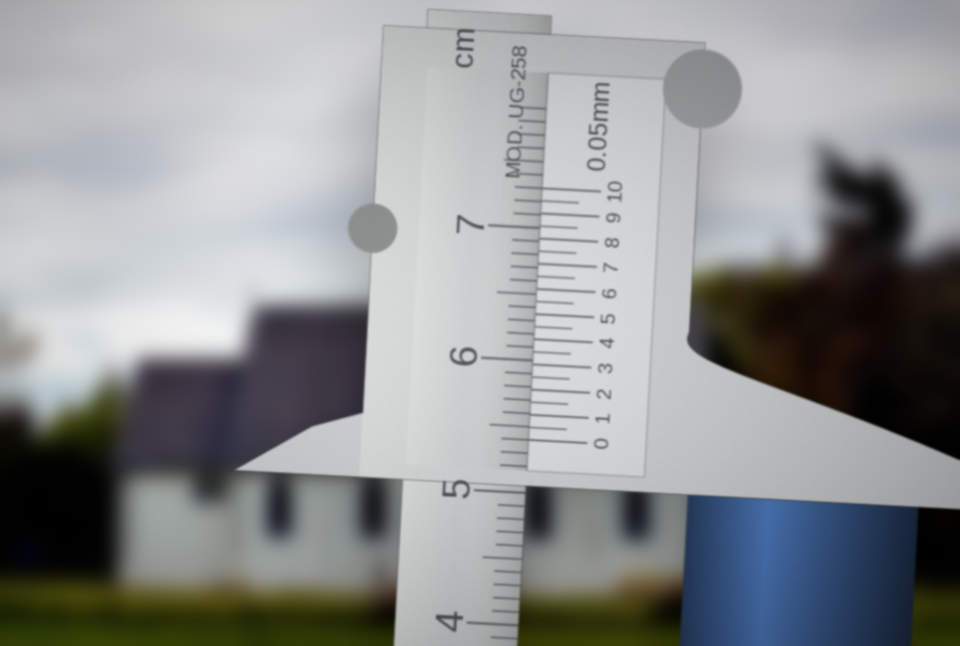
54.0 mm
